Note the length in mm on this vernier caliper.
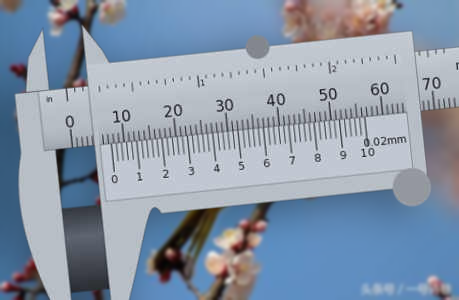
7.5 mm
